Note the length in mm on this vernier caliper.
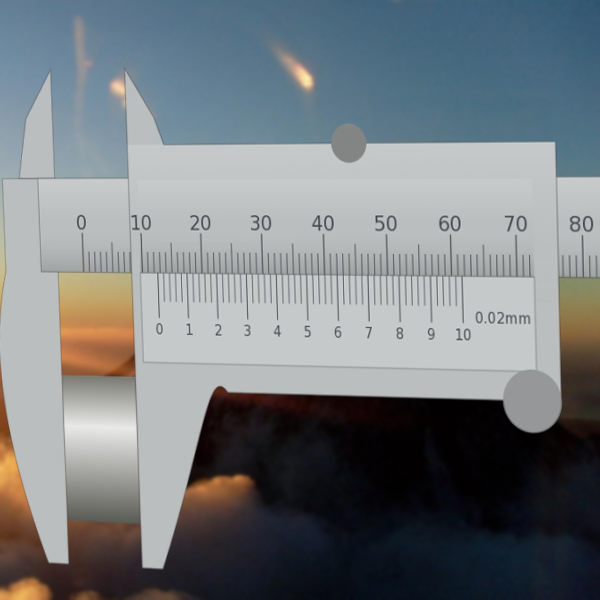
12.6 mm
